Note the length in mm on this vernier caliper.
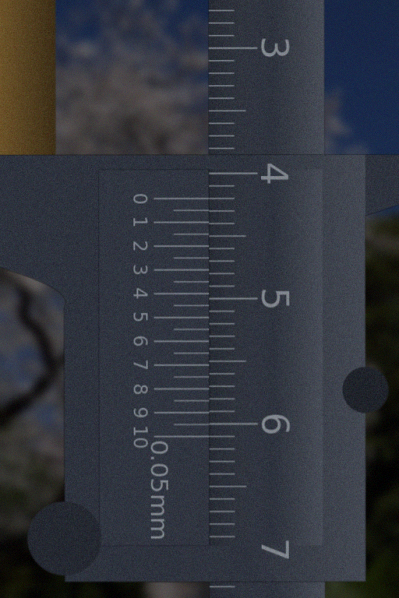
42.0 mm
